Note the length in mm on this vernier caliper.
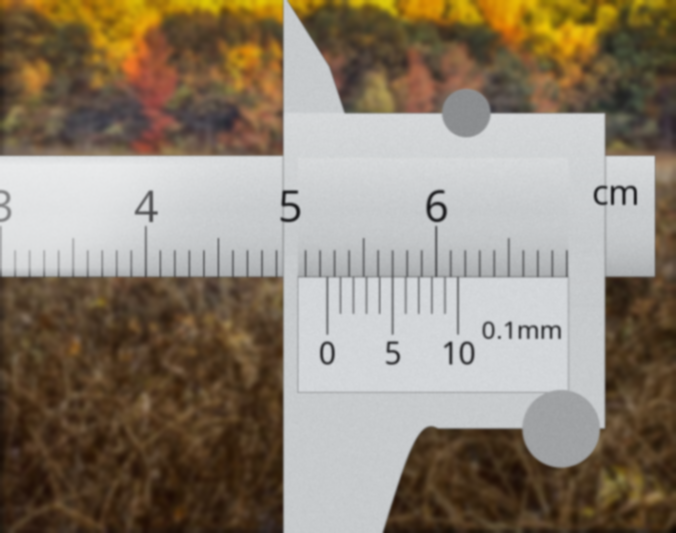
52.5 mm
